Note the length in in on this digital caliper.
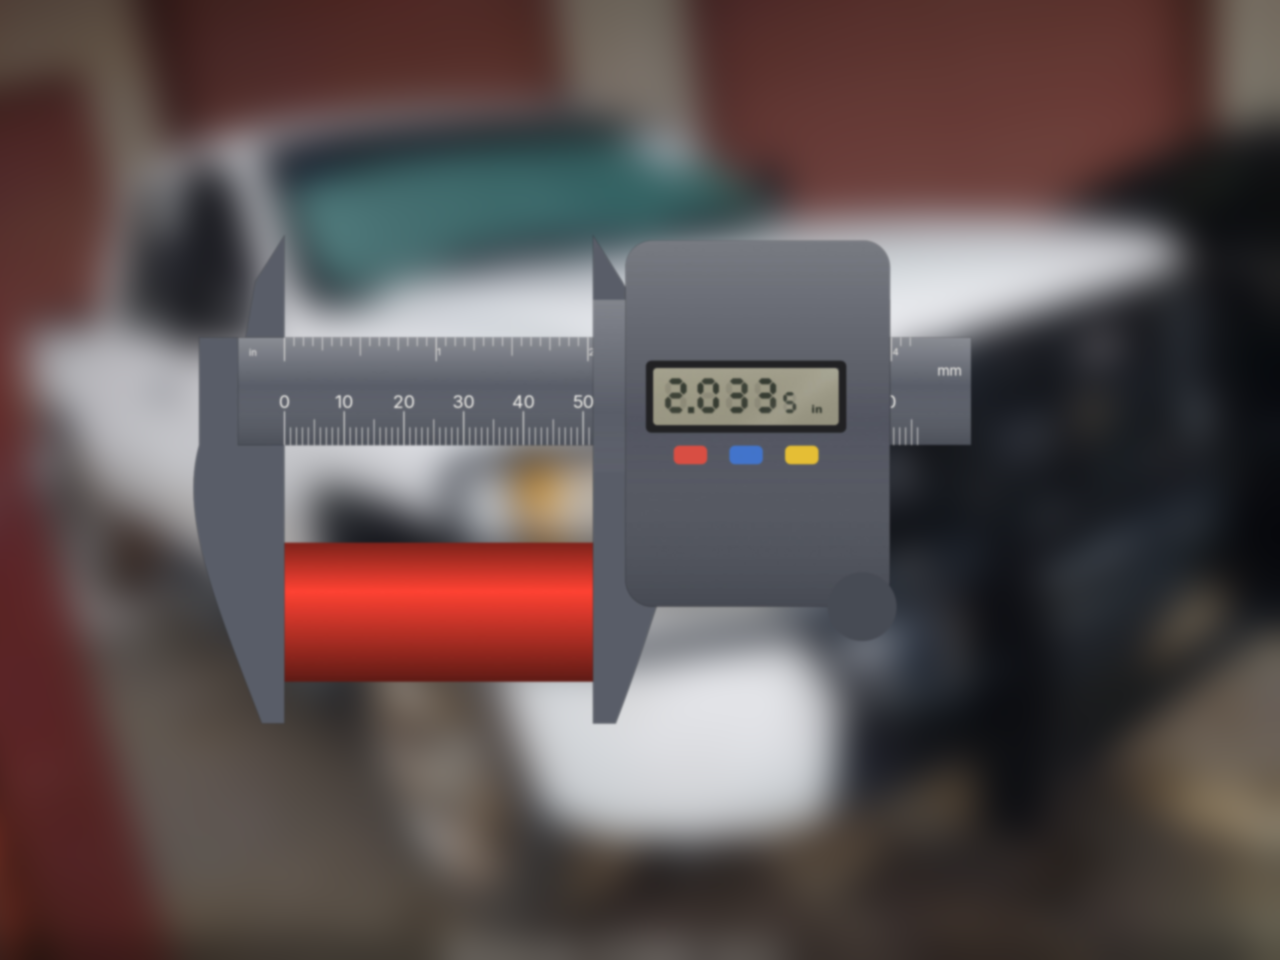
2.0335 in
